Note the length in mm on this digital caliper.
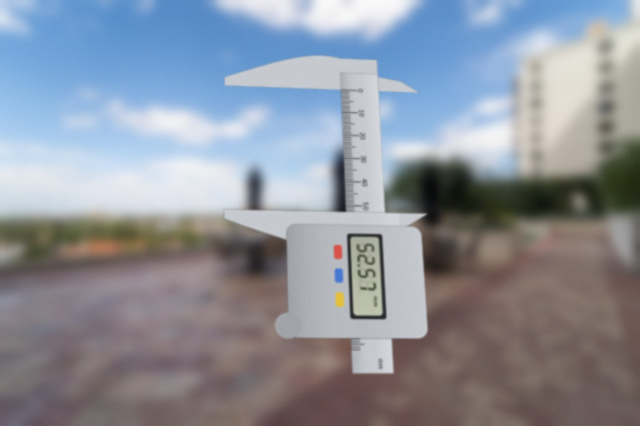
52.57 mm
